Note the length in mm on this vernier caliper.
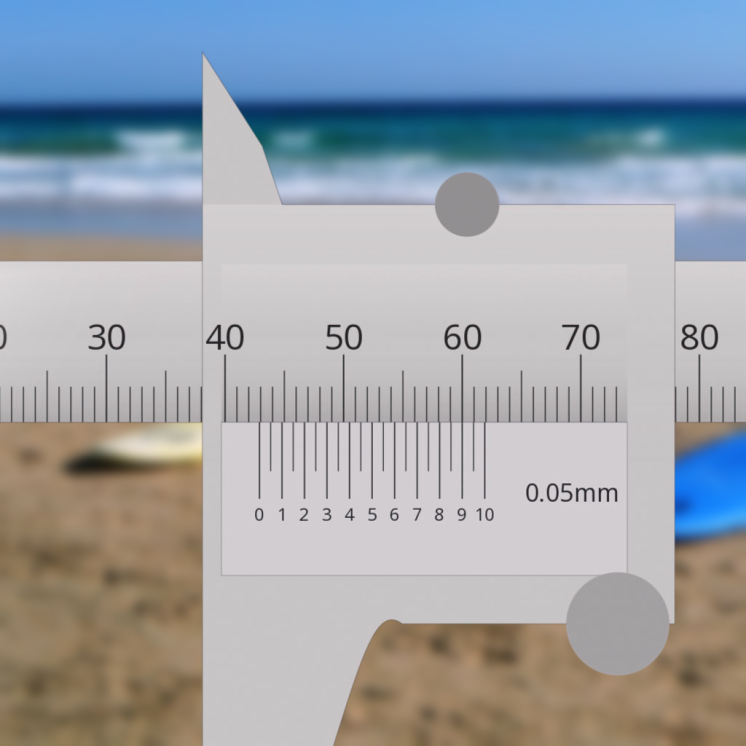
42.9 mm
